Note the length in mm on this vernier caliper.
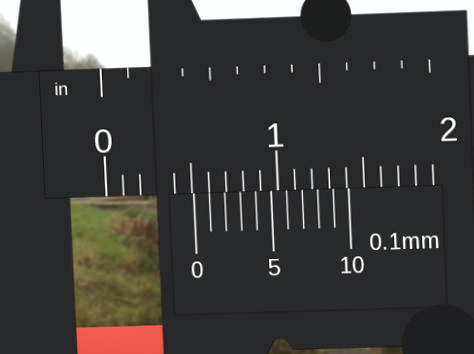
5.1 mm
